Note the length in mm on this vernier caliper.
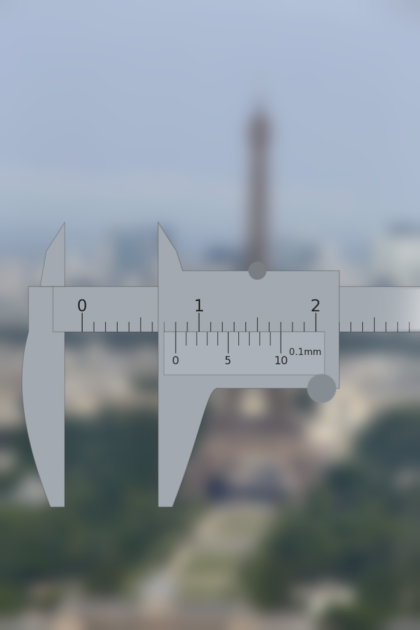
8.0 mm
